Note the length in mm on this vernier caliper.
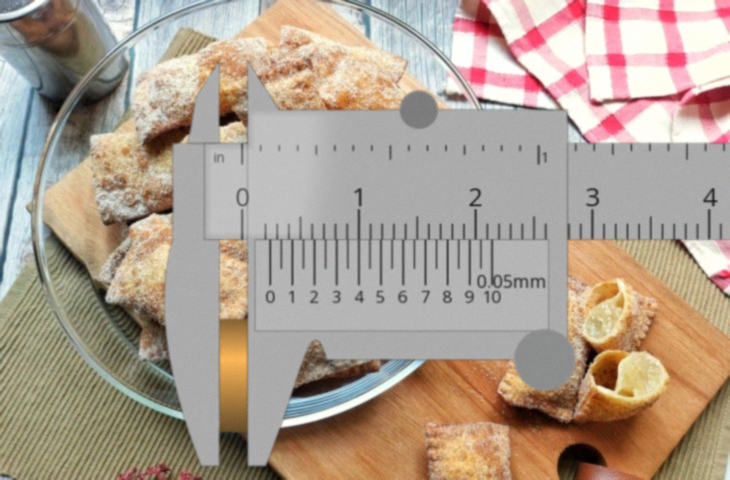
2.4 mm
